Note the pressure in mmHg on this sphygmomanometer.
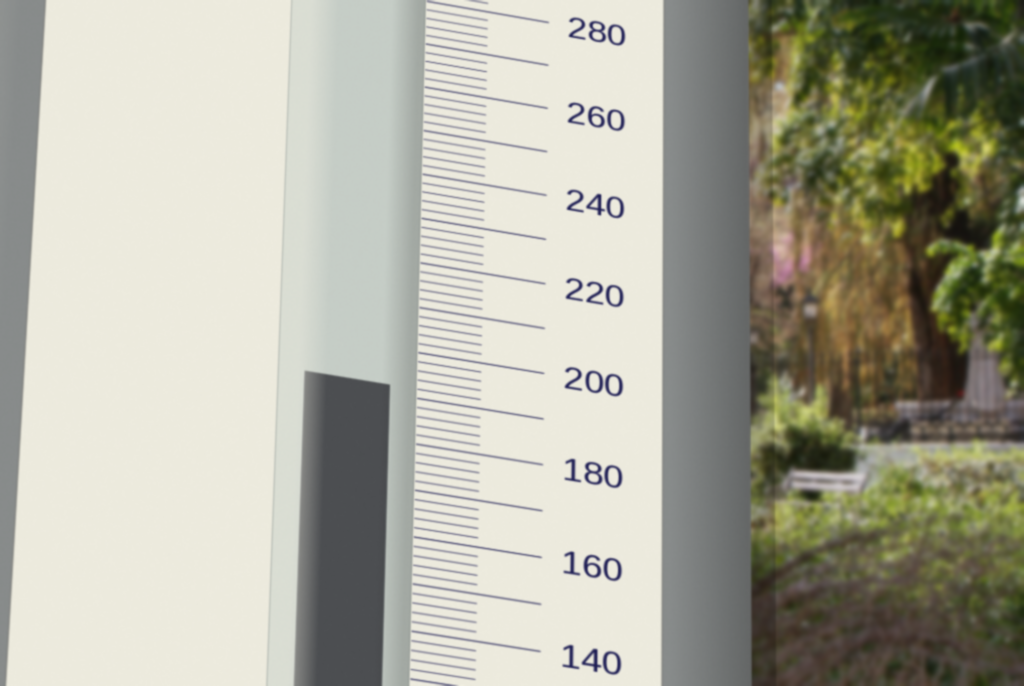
192 mmHg
